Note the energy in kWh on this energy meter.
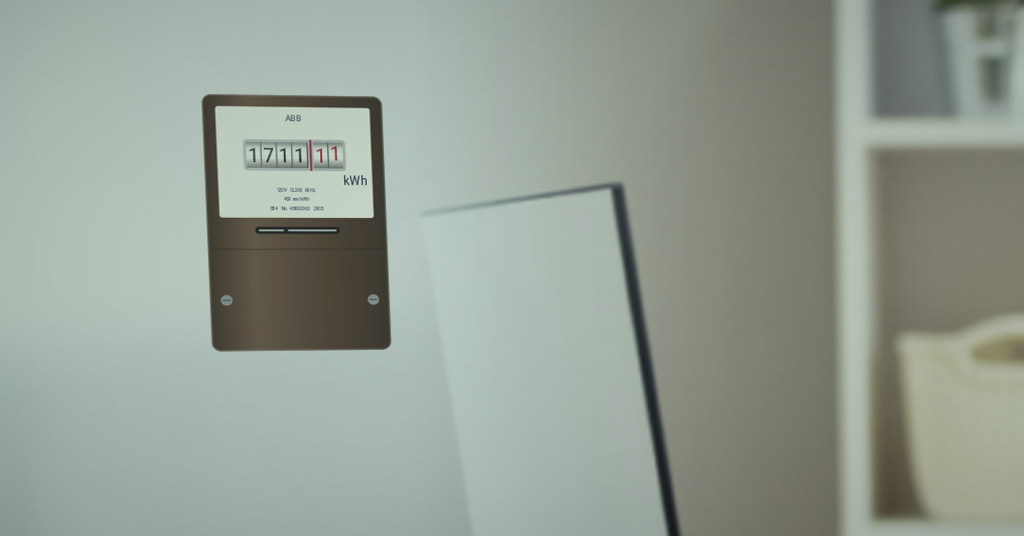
1711.11 kWh
